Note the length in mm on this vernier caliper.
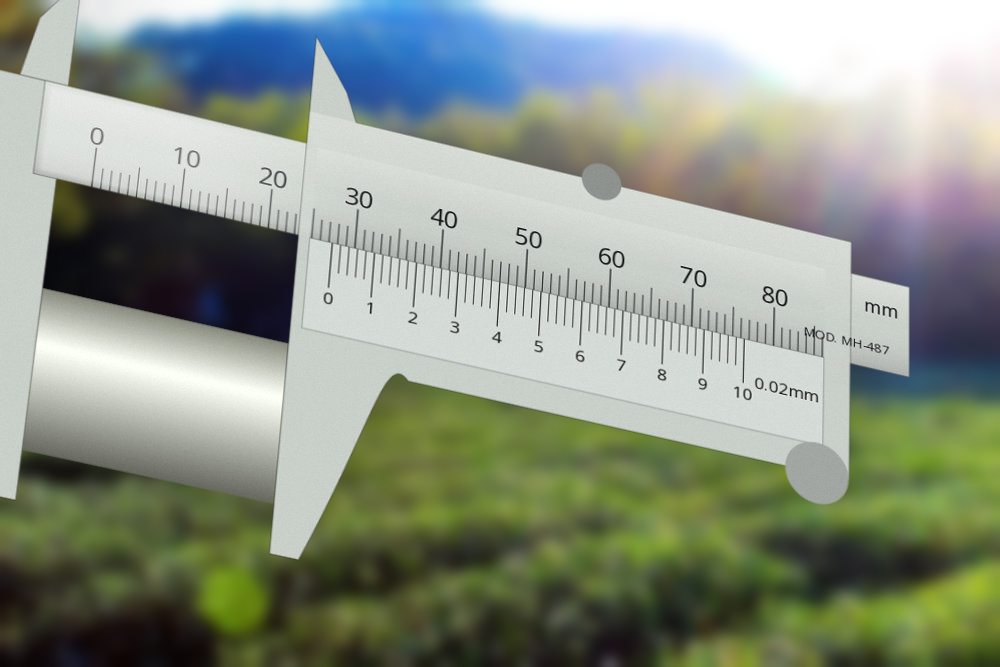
27.4 mm
